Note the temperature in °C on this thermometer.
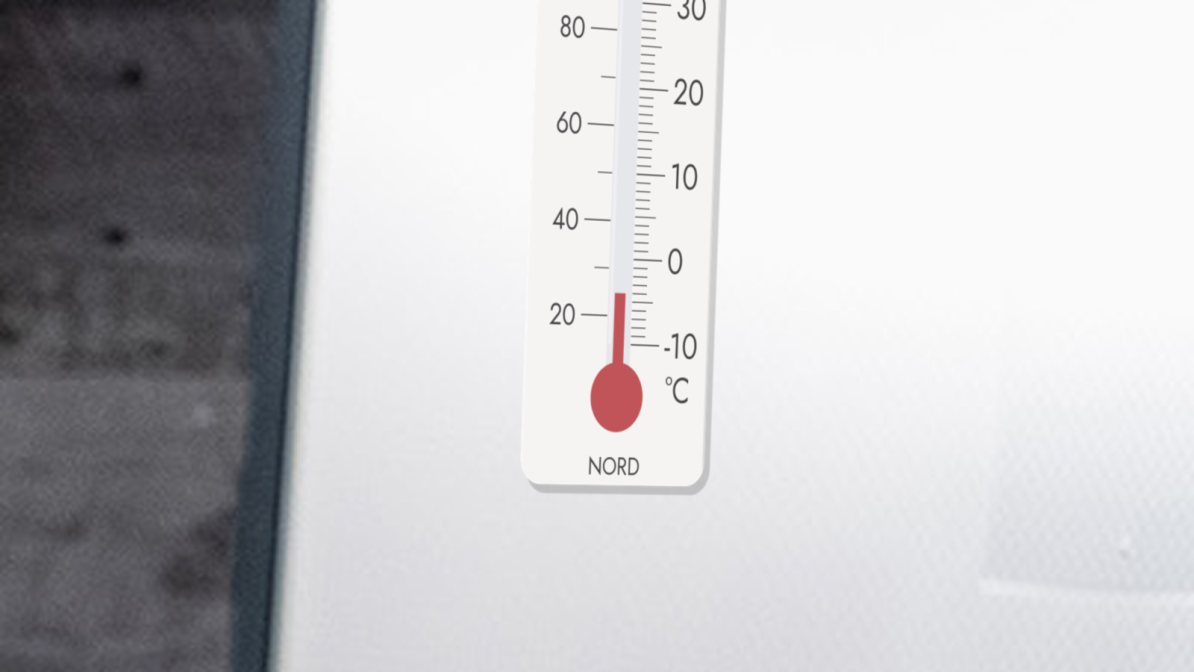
-4 °C
